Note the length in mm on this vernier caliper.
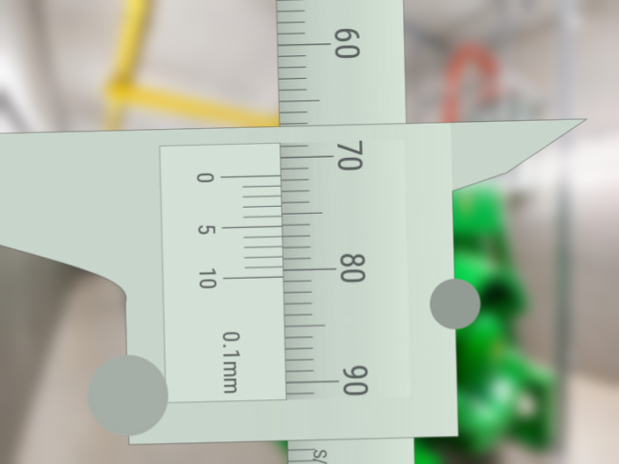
71.6 mm
